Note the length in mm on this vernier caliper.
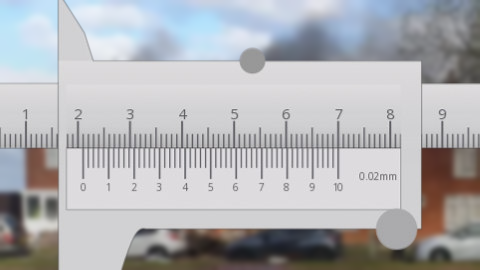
21.0 mm
